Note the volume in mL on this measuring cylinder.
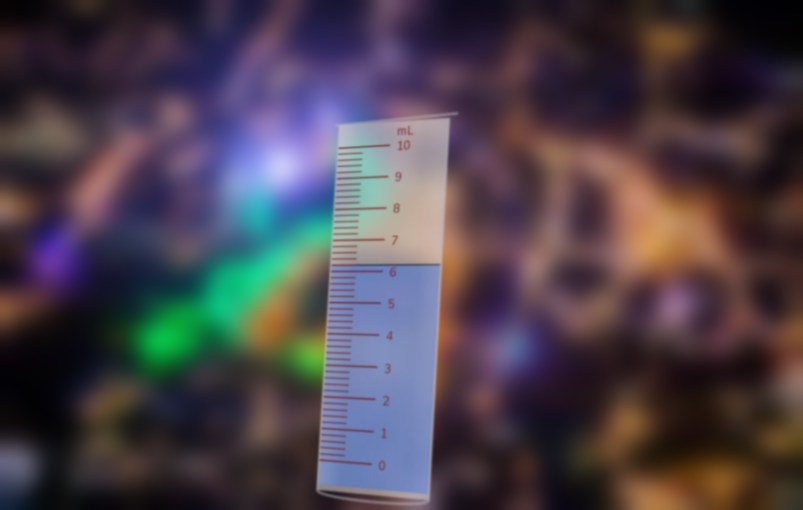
6.2 mL
